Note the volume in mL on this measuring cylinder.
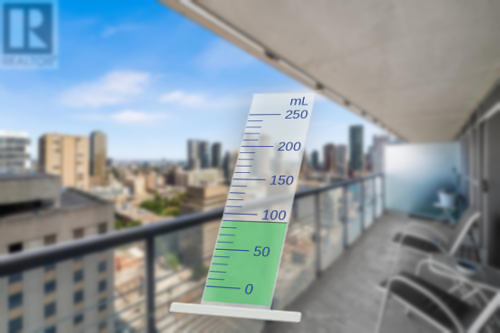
90 mL
